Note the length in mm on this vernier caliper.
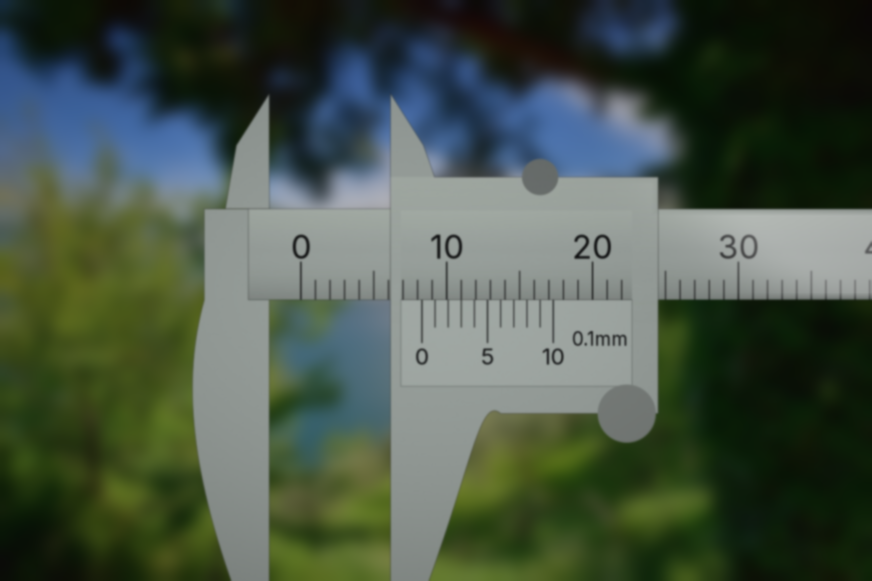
8.3 mm
